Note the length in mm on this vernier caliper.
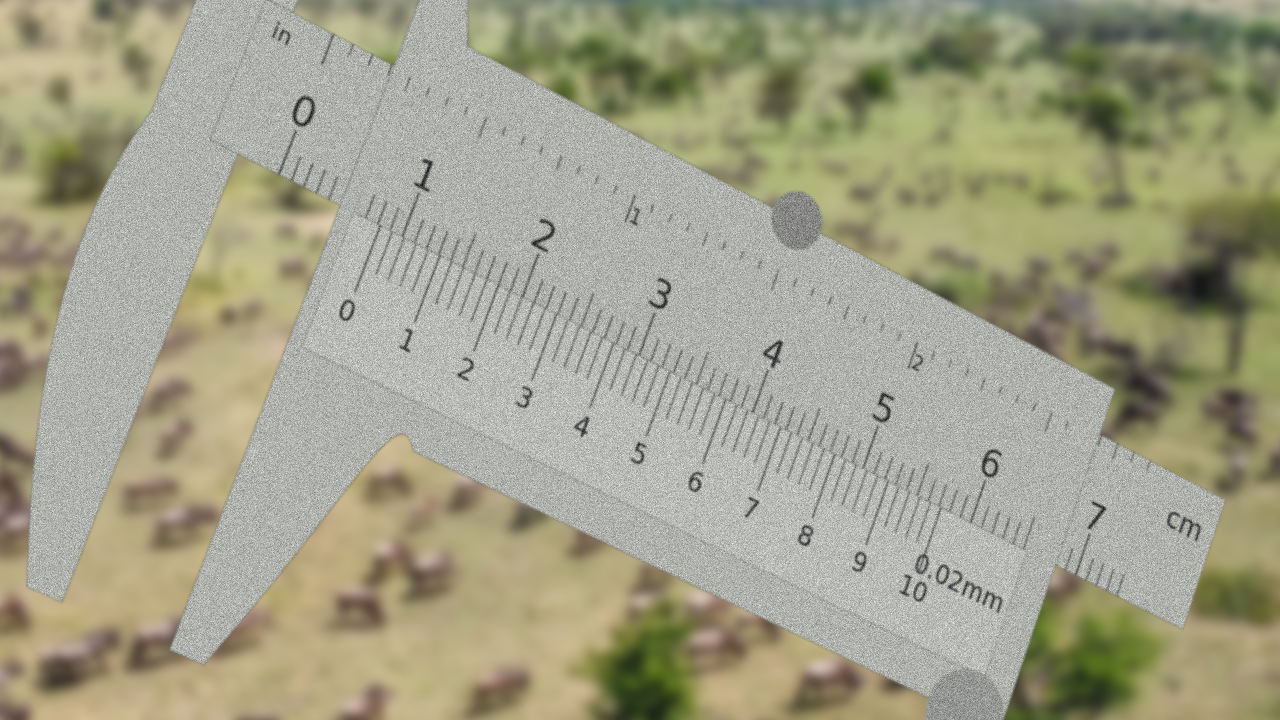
8.2 mm
